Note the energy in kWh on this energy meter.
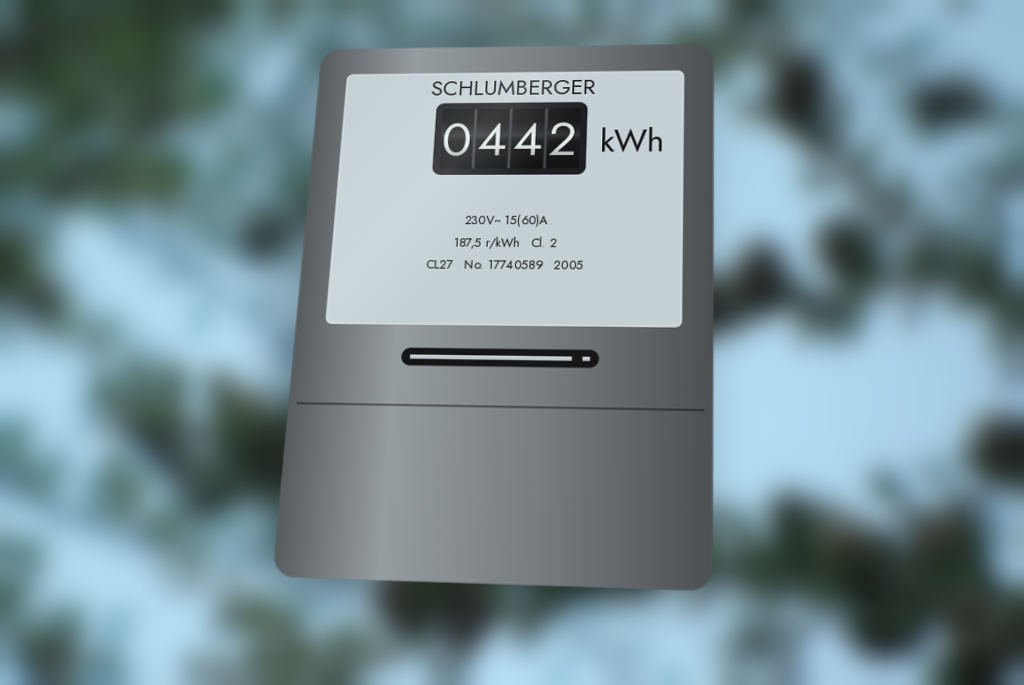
442 kWh
